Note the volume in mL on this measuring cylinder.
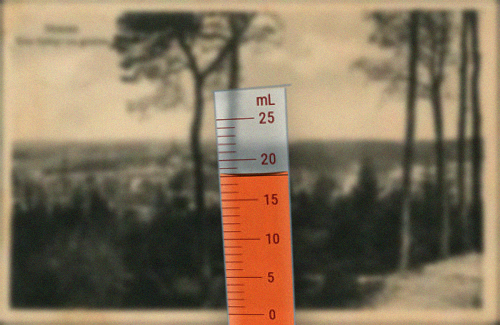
18 mL
